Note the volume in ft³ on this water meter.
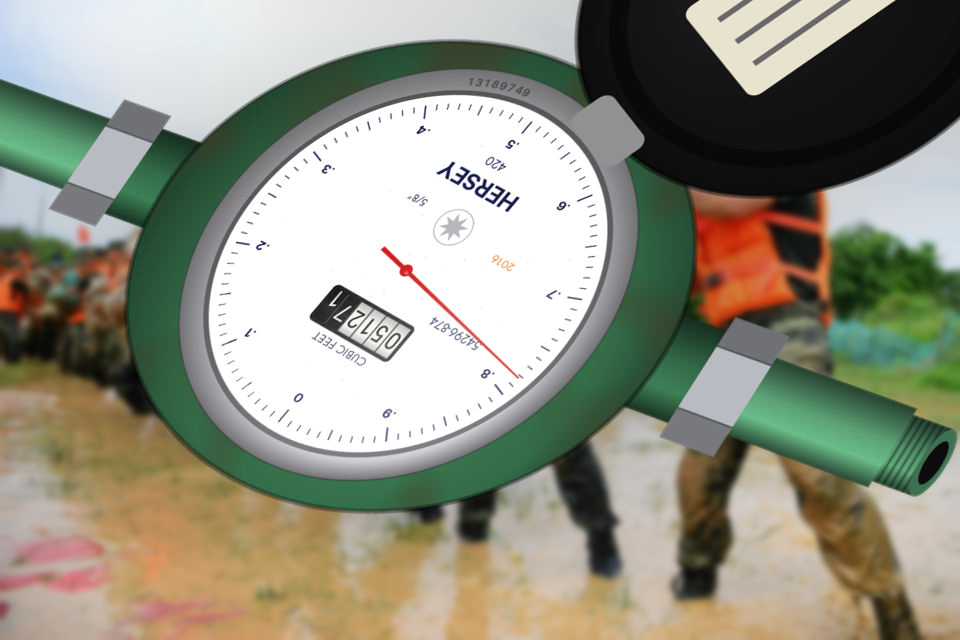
51270.78 ft³
